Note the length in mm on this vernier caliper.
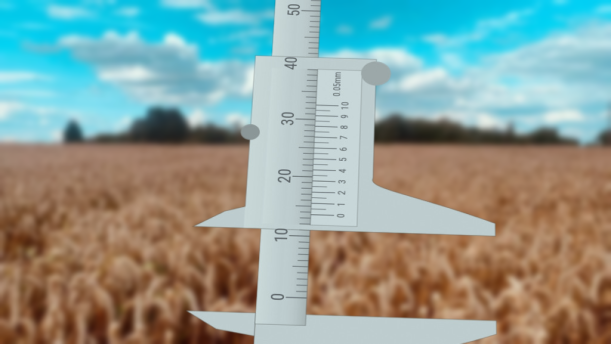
13.6 mm
